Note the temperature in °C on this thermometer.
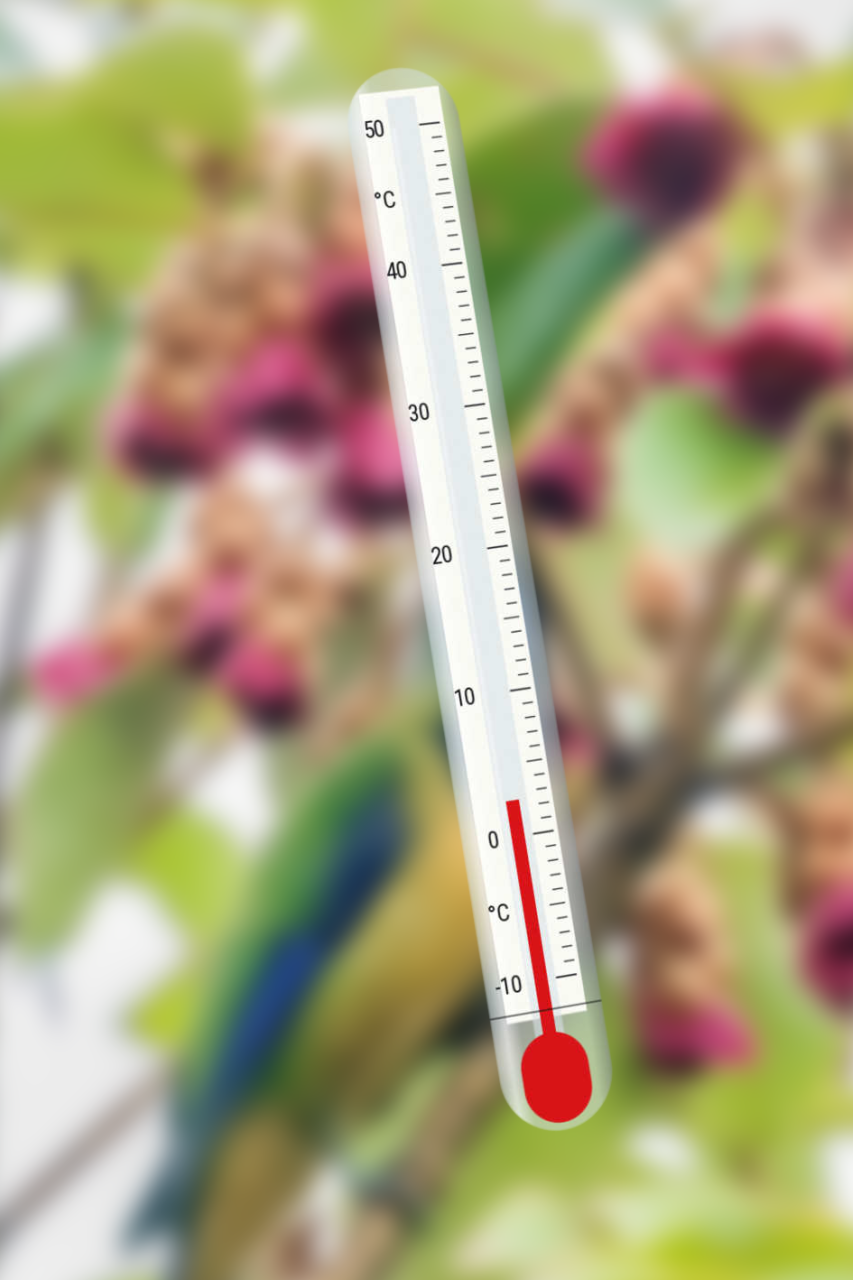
2.5 °C
